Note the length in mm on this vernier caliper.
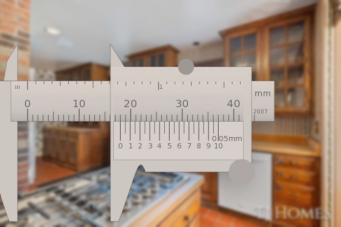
18.0 mm
